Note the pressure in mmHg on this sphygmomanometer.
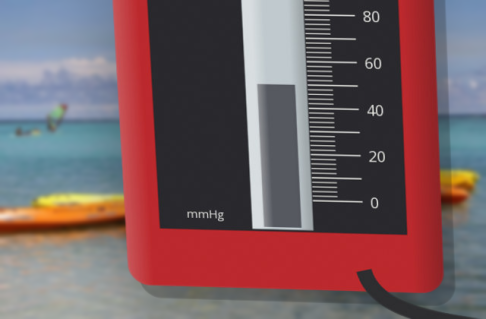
50 mmHg
